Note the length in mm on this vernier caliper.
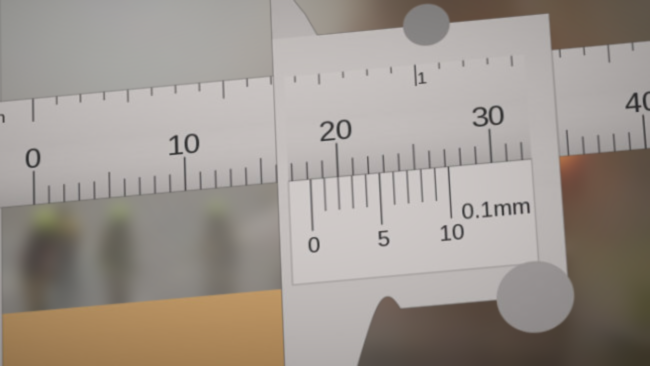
18.2 mm
